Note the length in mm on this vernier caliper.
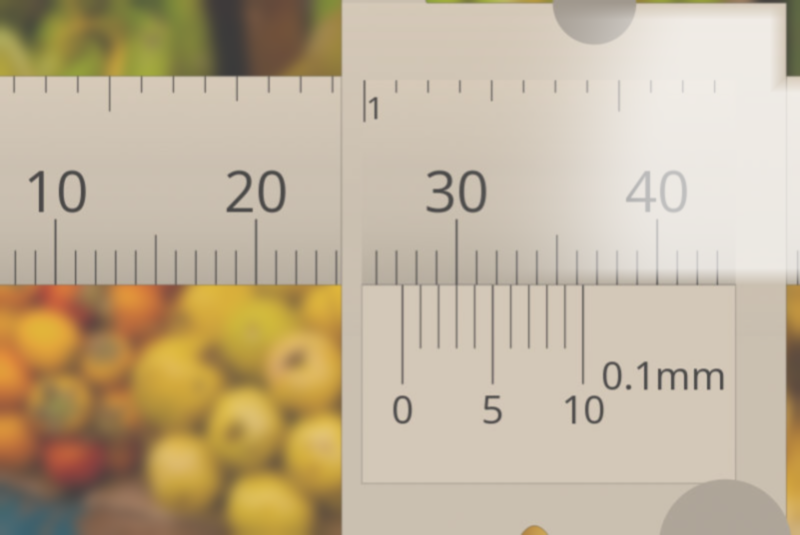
27.3 mm
